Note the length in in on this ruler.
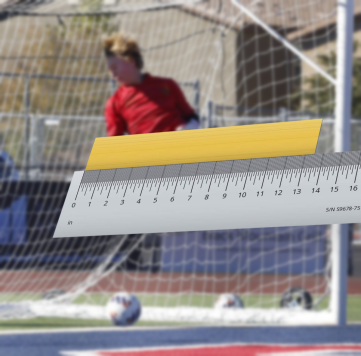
13.5 in
